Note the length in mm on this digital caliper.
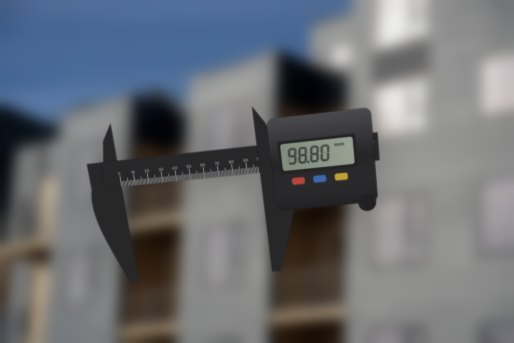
98.80 mm
